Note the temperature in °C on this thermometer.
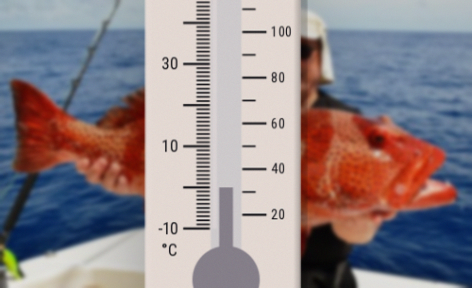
0 °C
